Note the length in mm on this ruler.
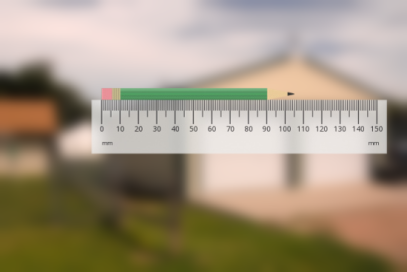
105 mm
